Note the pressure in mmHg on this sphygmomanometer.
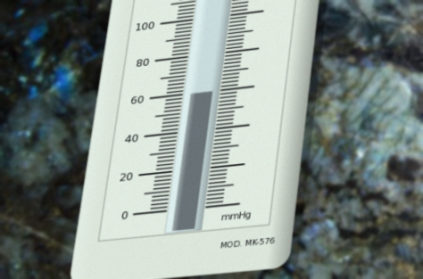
60 mmHg
